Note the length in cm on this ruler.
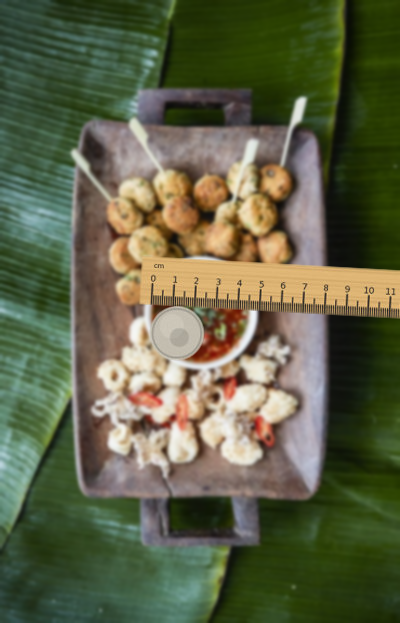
2.5 cm
